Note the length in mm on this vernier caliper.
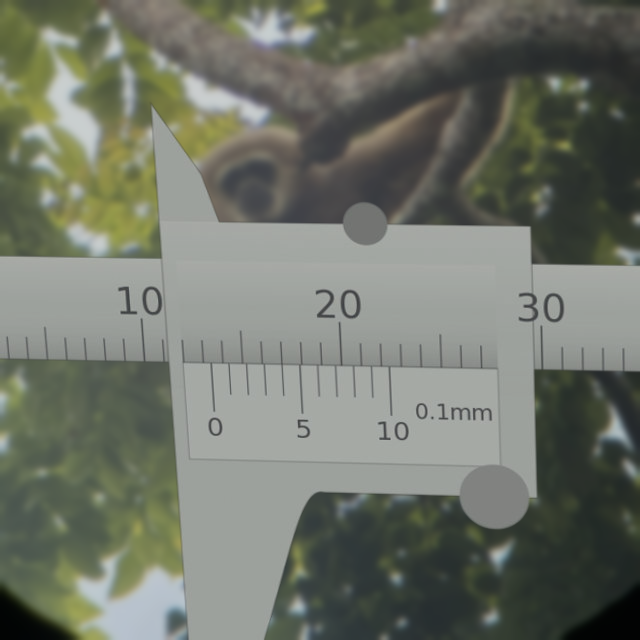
13.4 mm
